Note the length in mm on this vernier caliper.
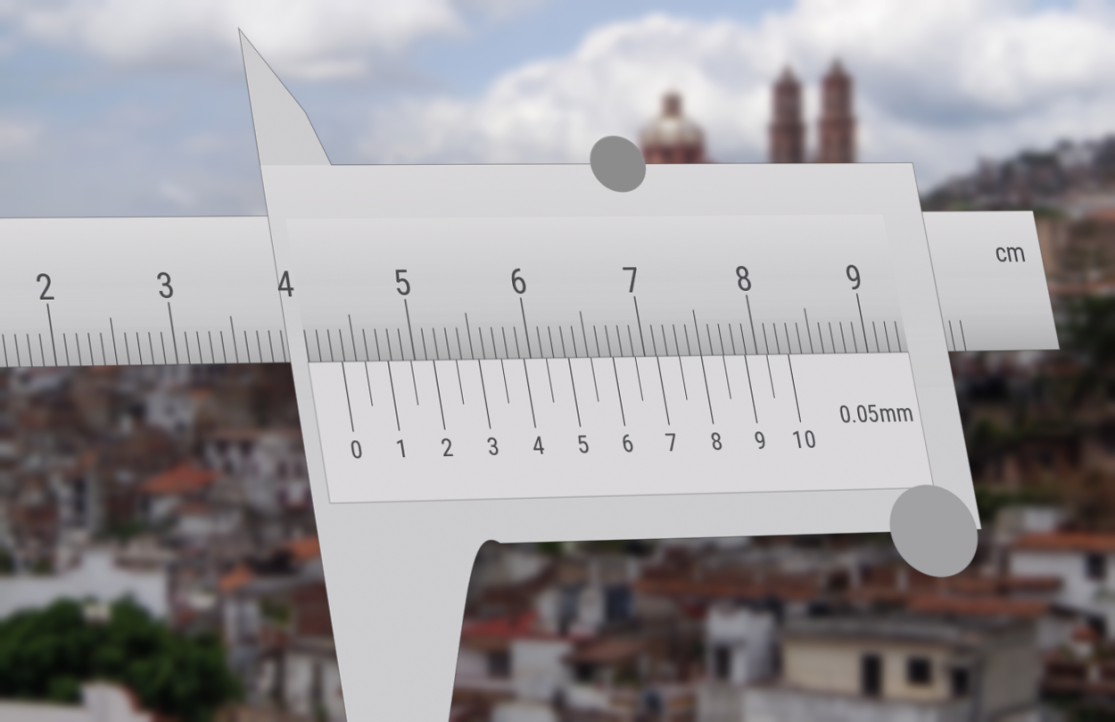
43.8 mm
